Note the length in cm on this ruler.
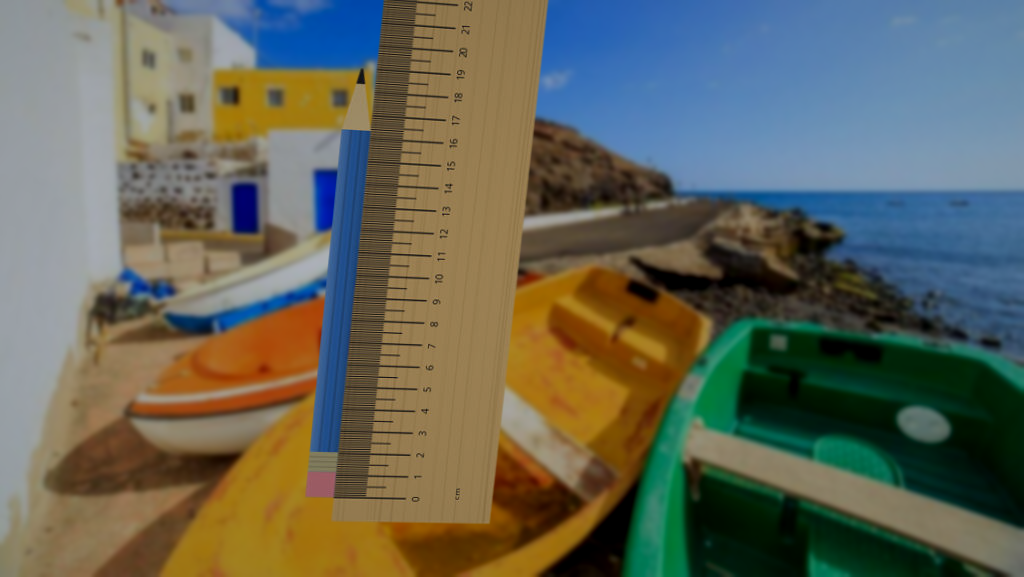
19 cm
